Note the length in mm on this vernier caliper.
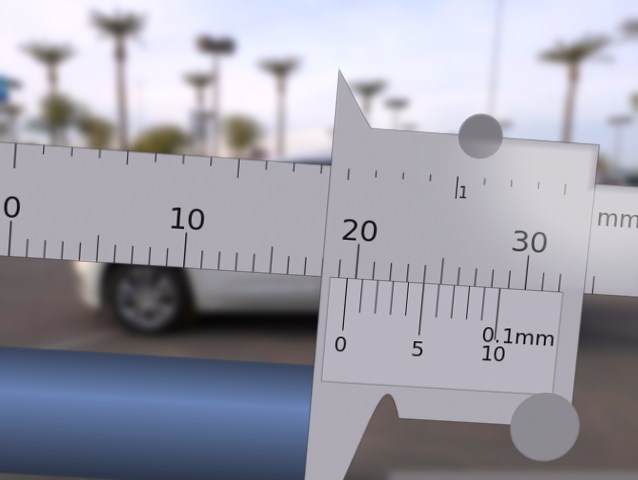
19.5 mm
